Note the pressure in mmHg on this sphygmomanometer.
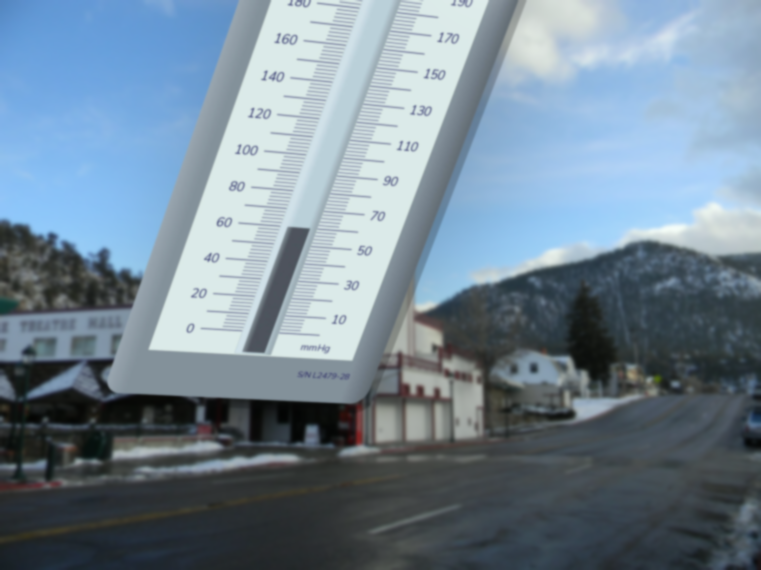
60 mmHg
